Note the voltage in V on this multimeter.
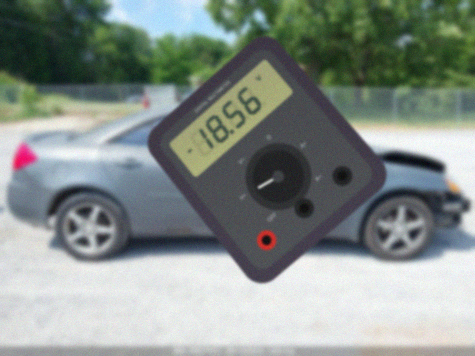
-18.56 V
